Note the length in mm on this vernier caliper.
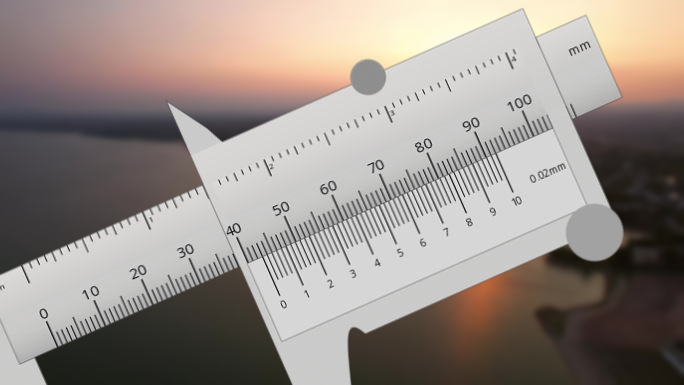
43.0 mm
